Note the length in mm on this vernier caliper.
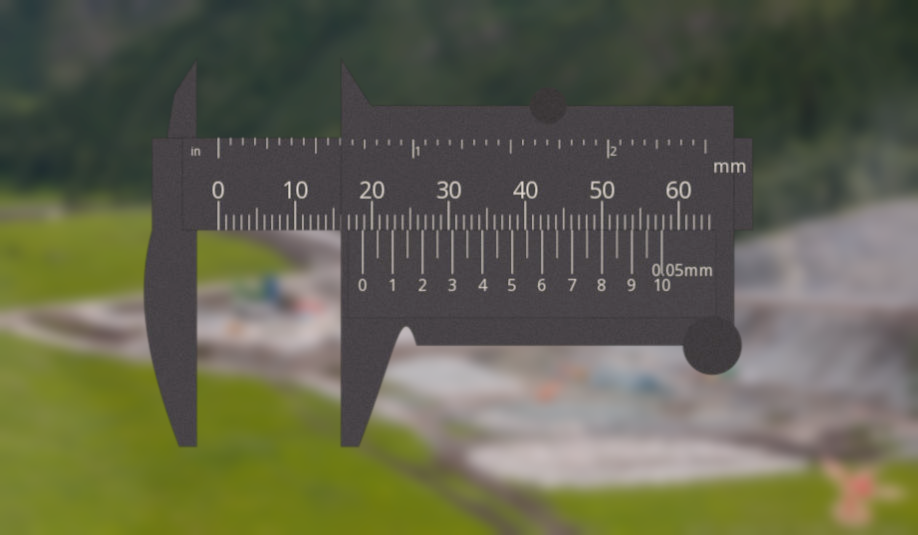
18.8 mm
